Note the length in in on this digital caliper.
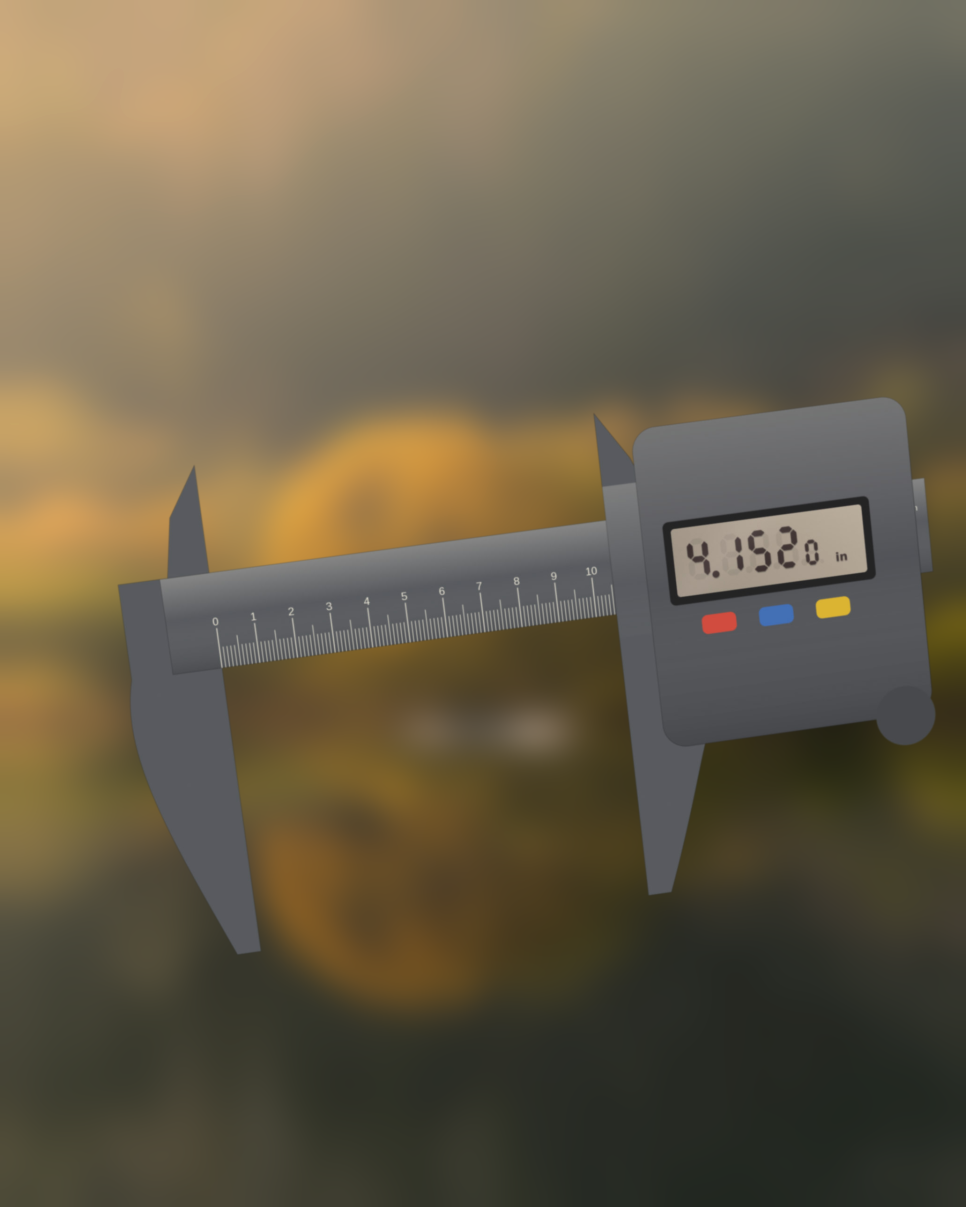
4.1520 in
